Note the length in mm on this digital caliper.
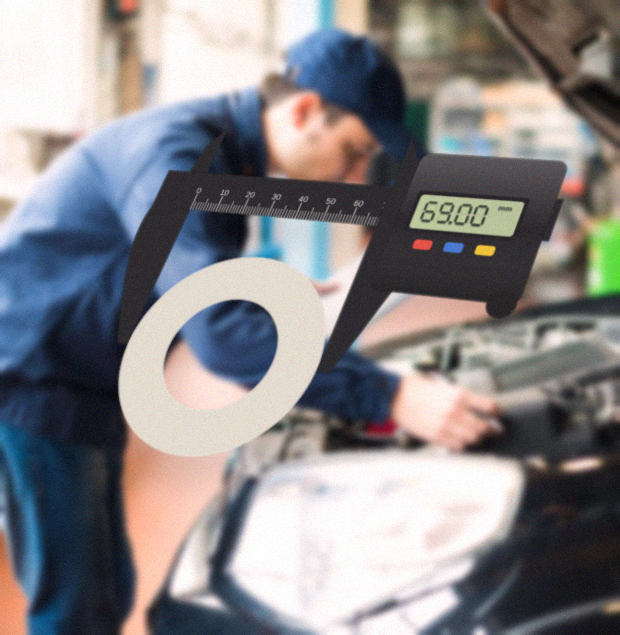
69.00 mm
